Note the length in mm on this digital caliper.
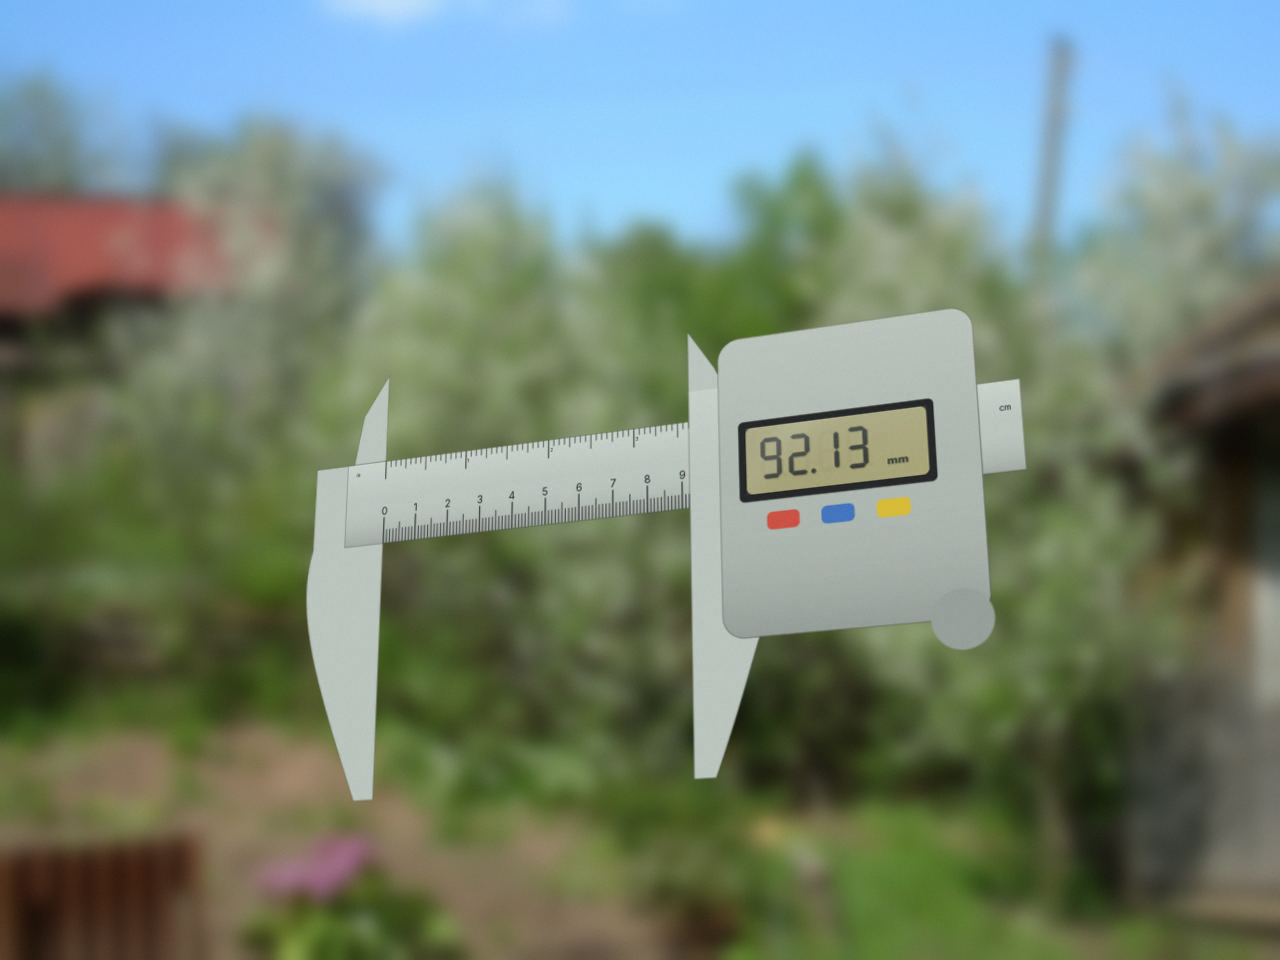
92.13 mm
